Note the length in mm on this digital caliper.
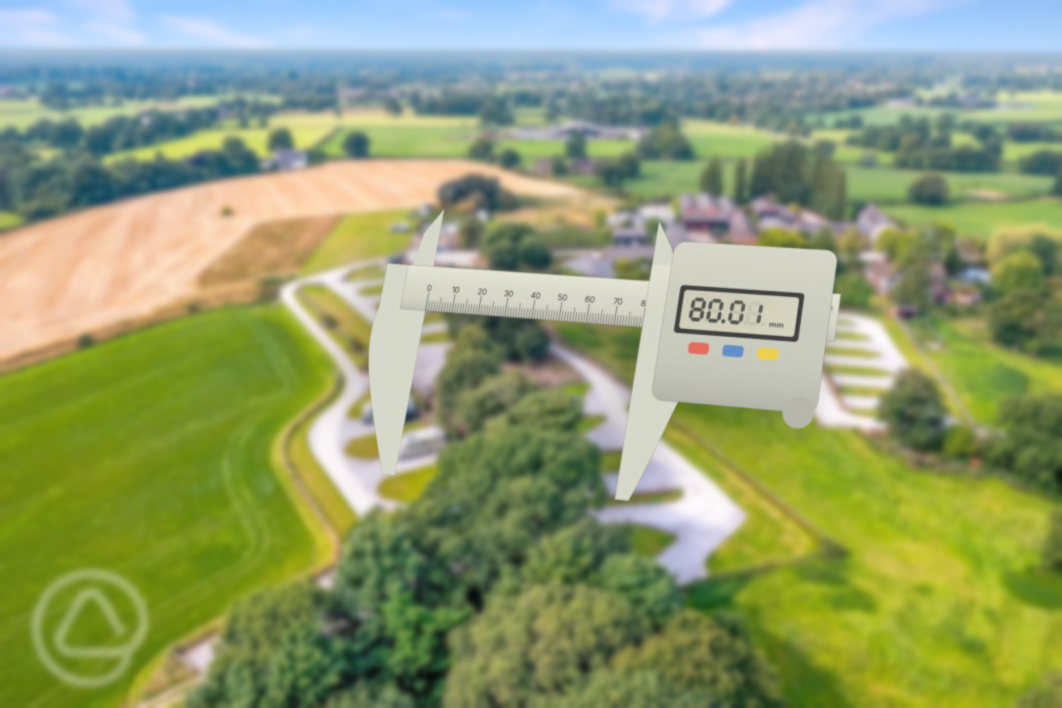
80.01 mm
